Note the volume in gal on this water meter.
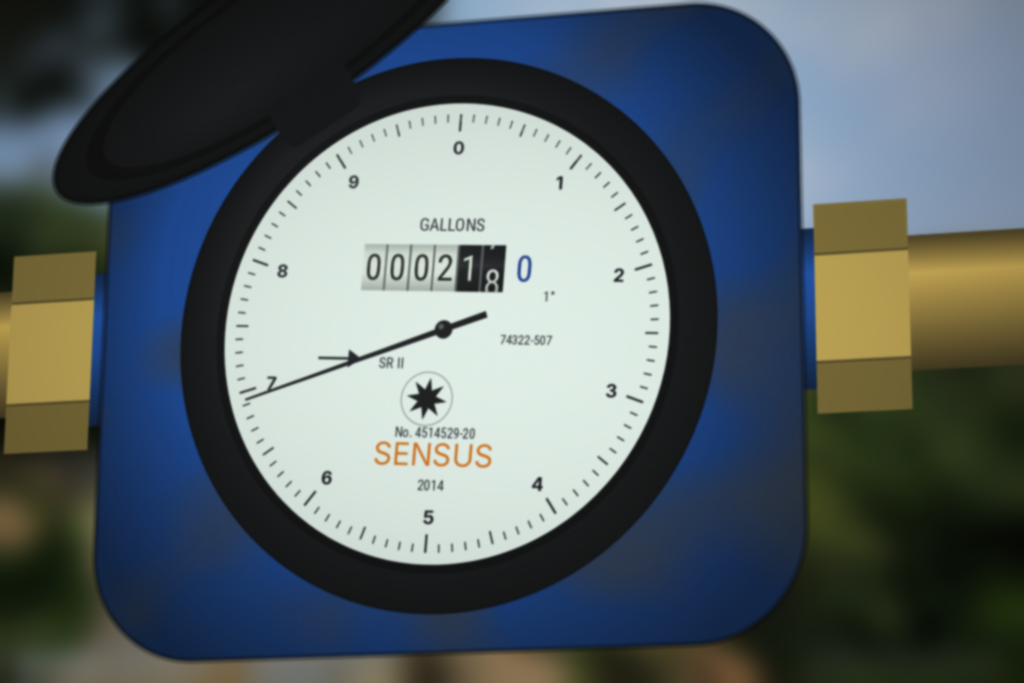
2176.9 gal
